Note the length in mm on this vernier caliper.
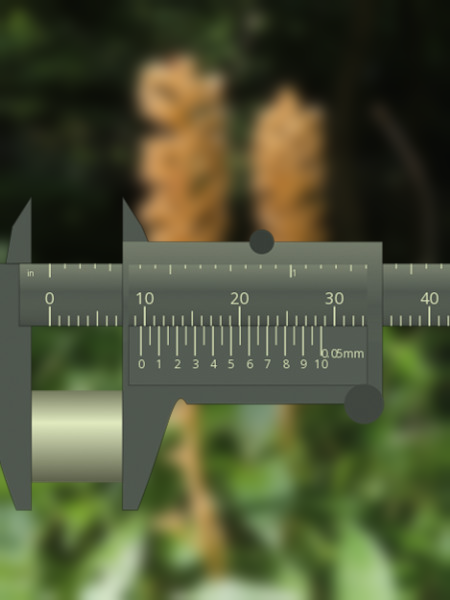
9.6 mm
